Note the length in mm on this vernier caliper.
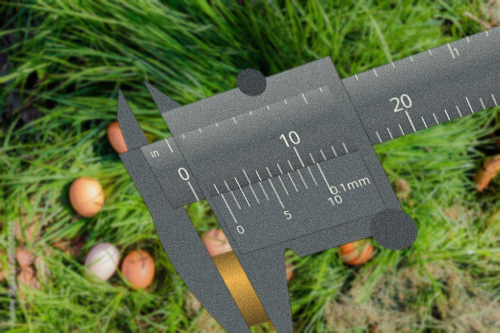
2.2 mm
